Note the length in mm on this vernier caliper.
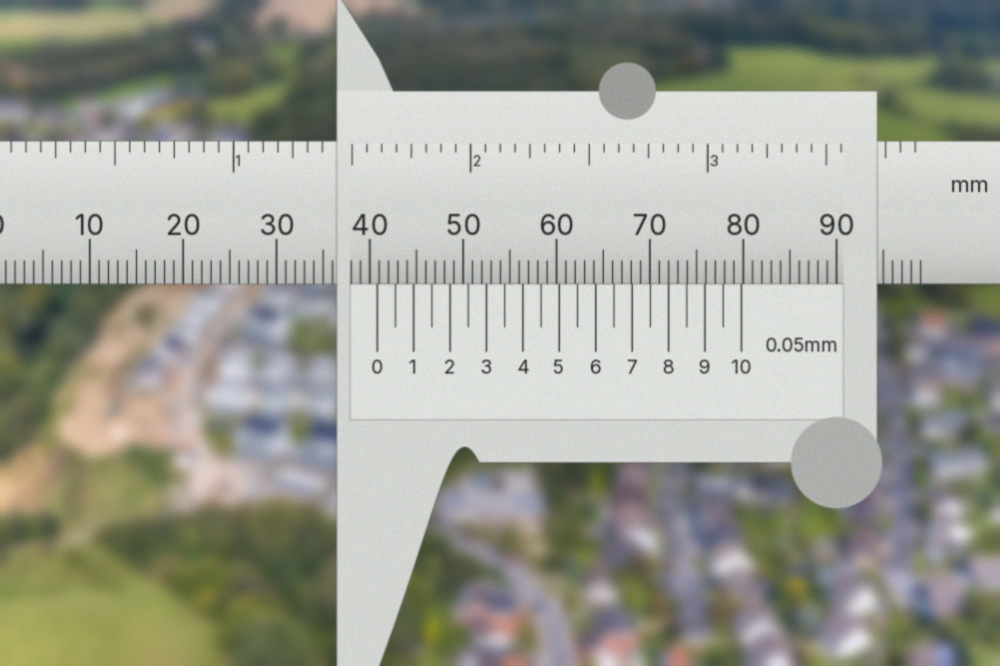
40.8 mm
